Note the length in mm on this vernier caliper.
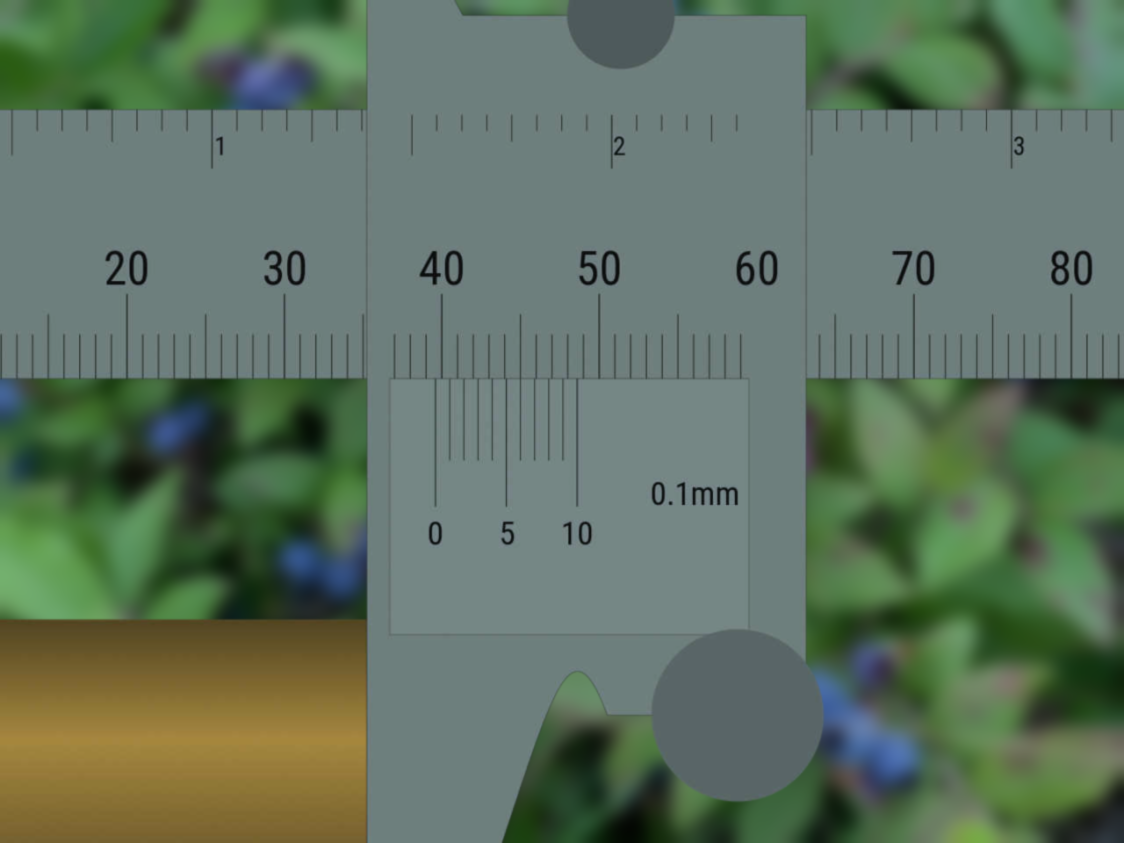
39.6 mm
